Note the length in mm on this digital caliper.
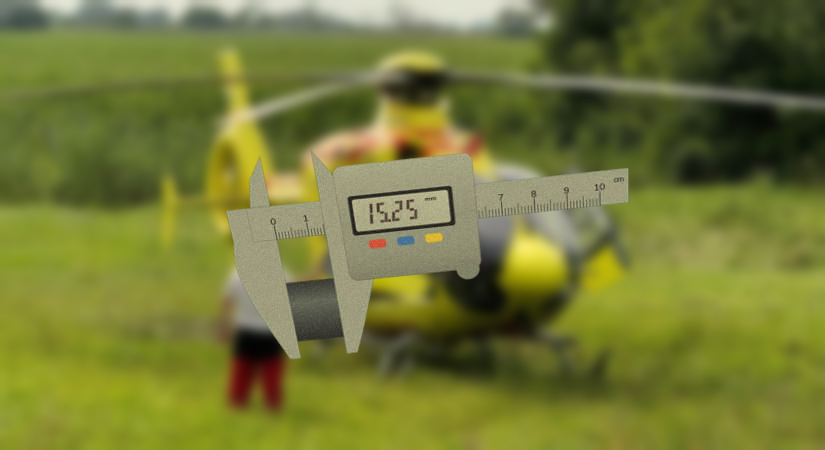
15.25 mm
